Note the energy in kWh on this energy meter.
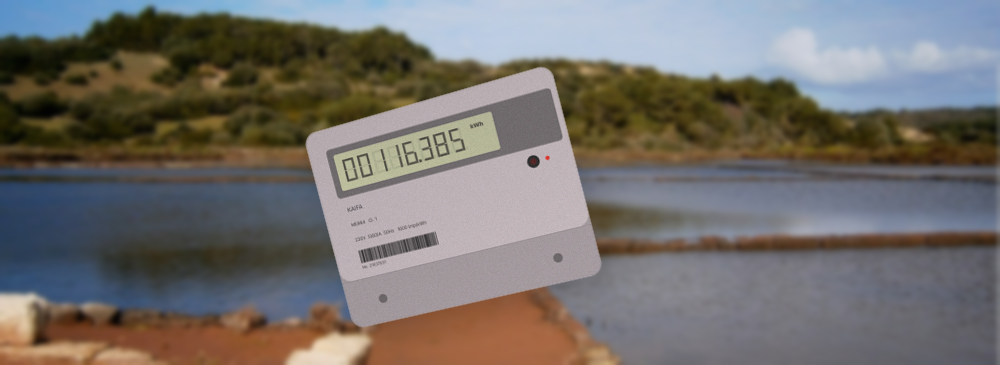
116.385 kWh
